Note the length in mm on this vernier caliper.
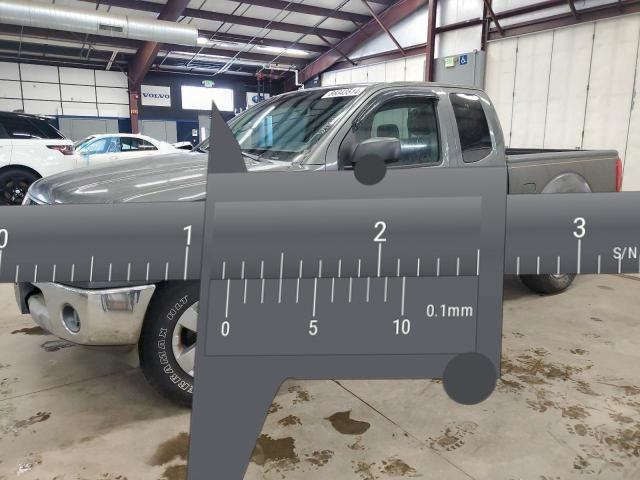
12.3 mm
